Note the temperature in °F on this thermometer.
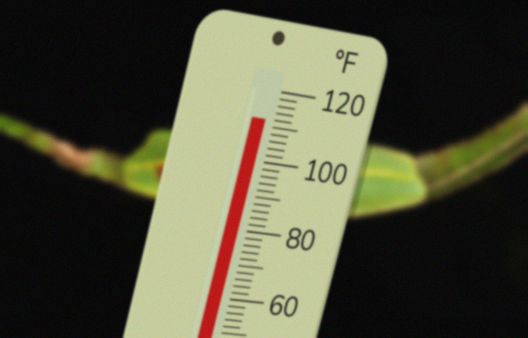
112 °F
